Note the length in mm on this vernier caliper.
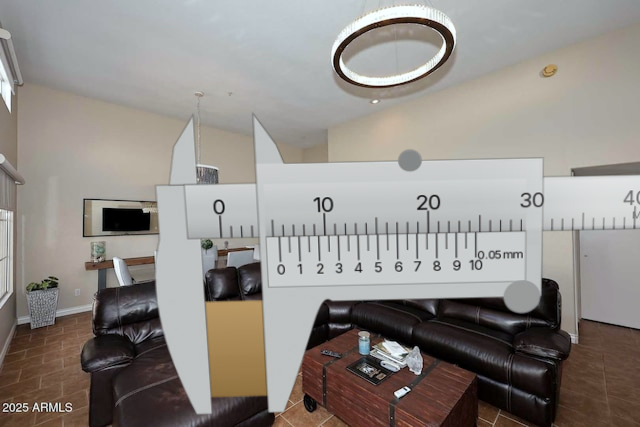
5.6 mm
